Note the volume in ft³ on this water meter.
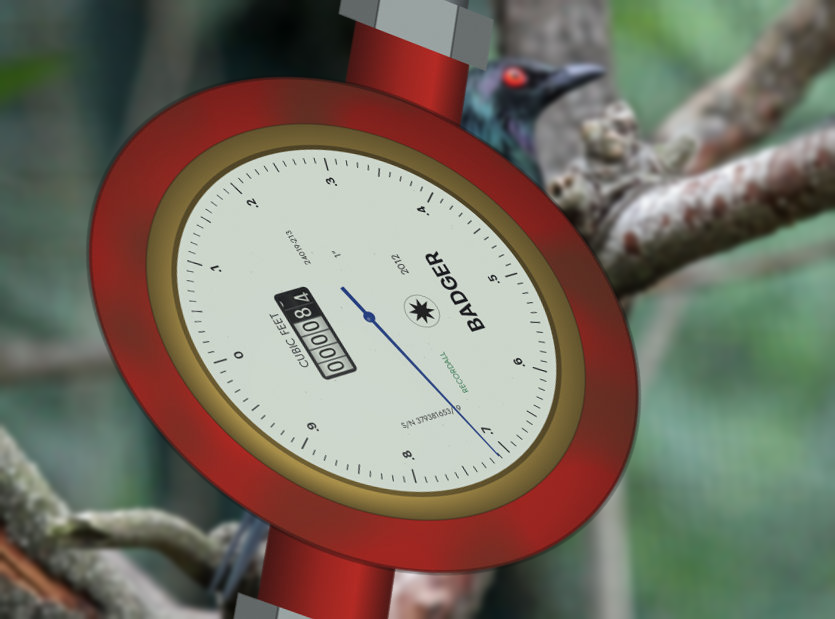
83.71 ft³
